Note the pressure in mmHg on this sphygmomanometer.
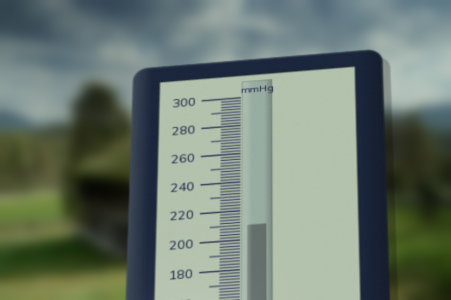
210 mmHg
